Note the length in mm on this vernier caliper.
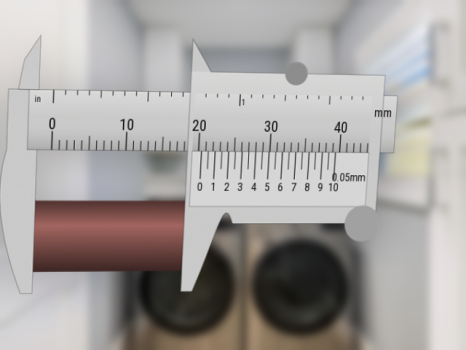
20.4 mm
